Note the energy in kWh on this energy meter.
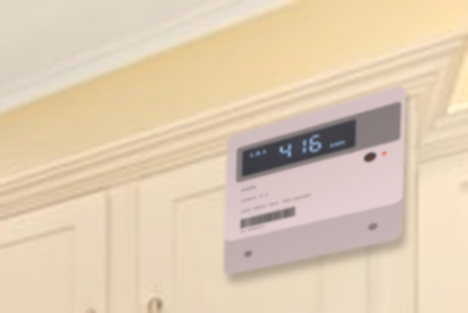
416 kWh
